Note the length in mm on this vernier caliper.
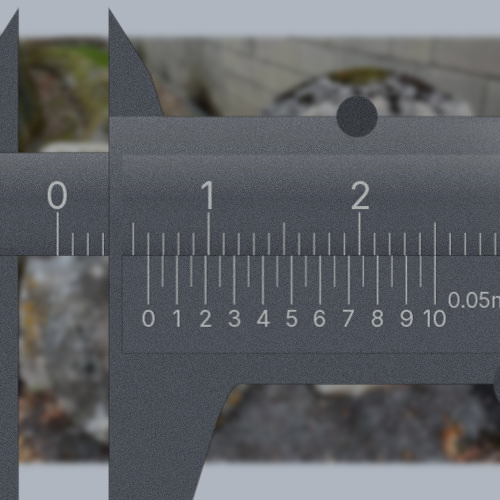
6.0 mm
